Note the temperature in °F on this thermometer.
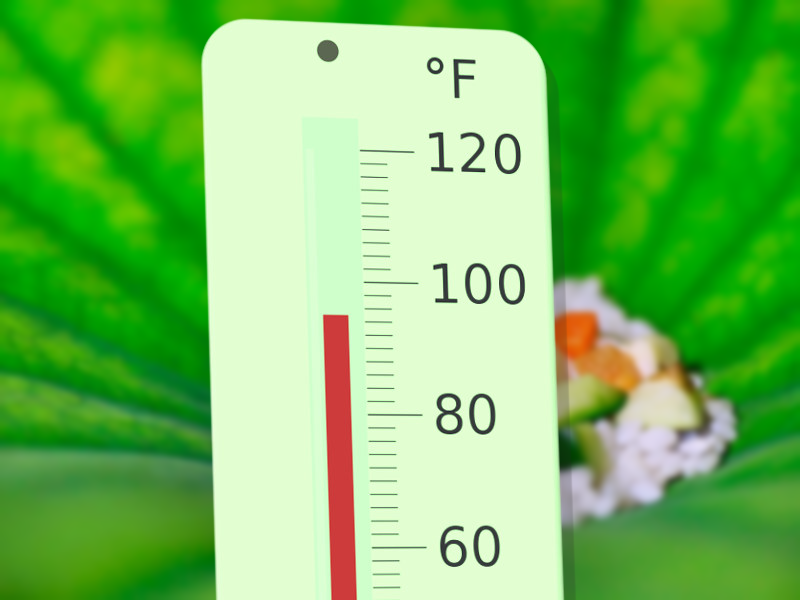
95 °F
